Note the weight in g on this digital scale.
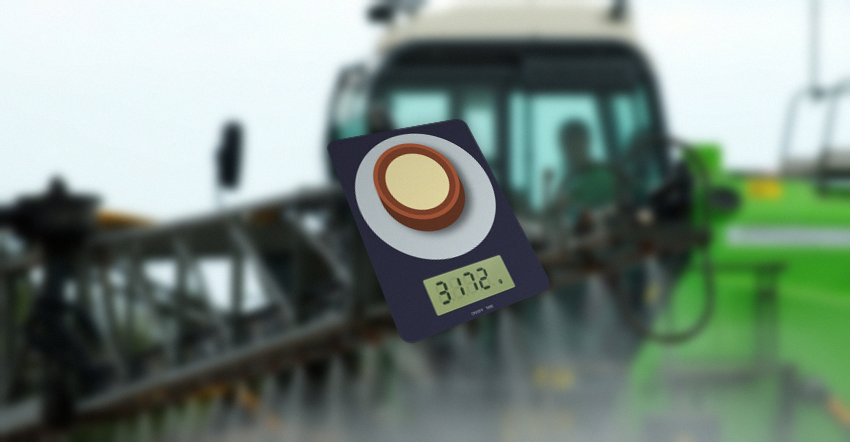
3172 g
